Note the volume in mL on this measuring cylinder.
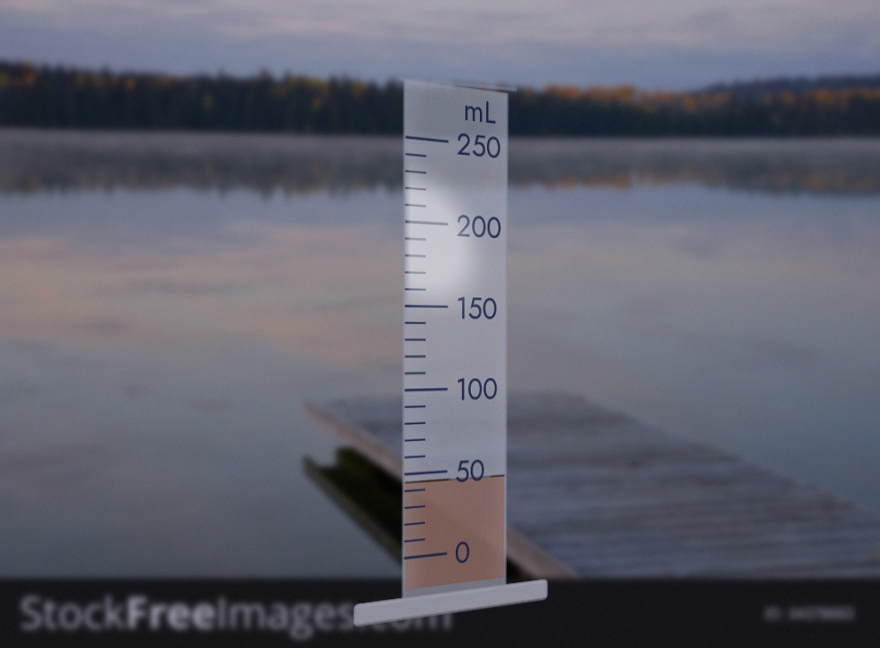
45 mL
